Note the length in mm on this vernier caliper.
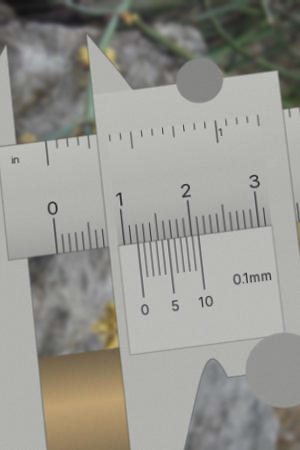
12.0 mm
